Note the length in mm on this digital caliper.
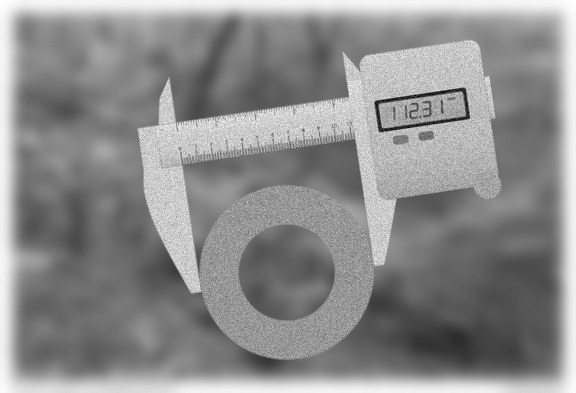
112.31 mm
